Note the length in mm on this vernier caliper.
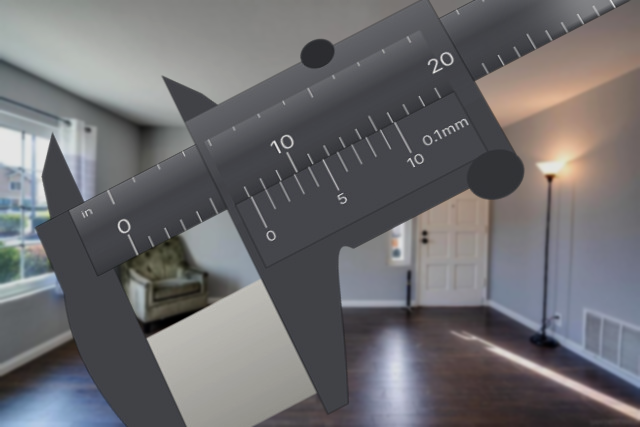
7.1 mm
